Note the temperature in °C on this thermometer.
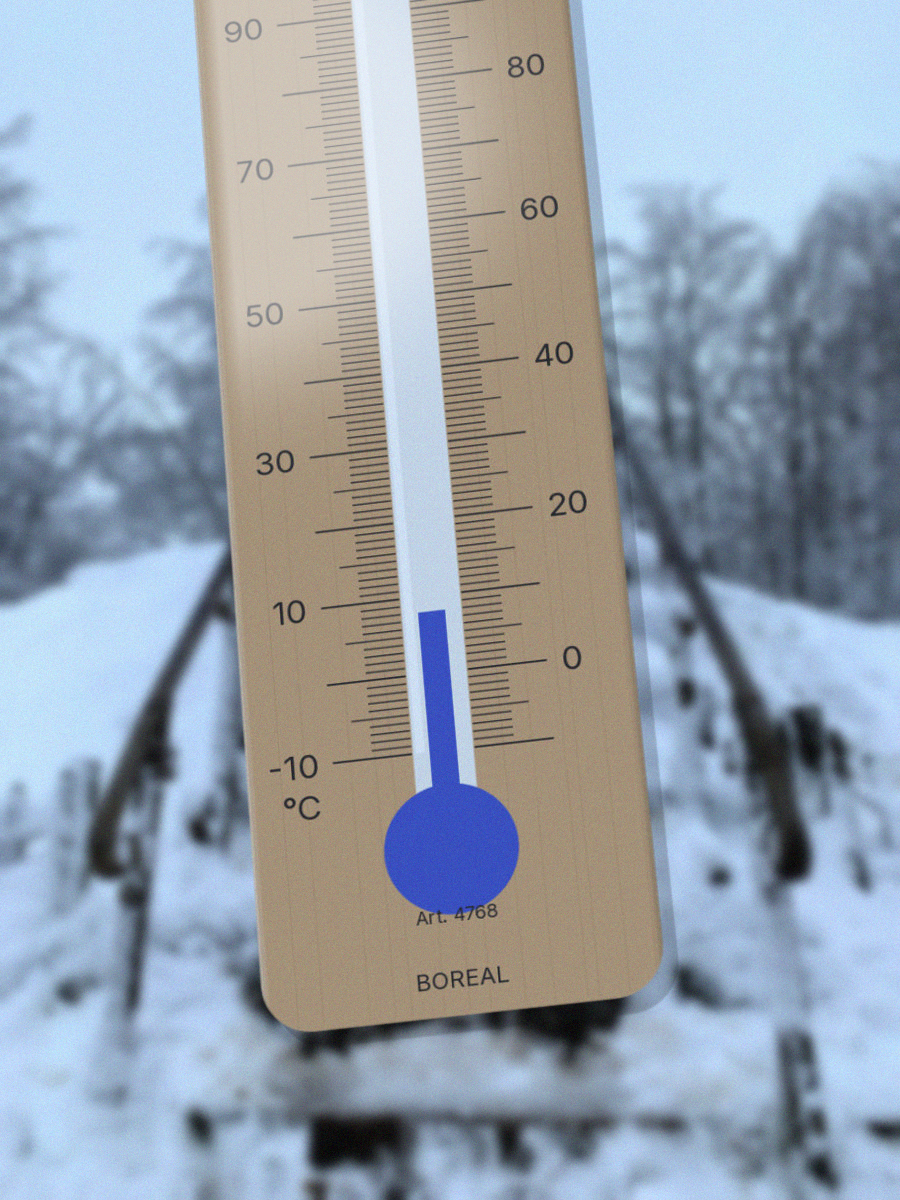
8 °C
